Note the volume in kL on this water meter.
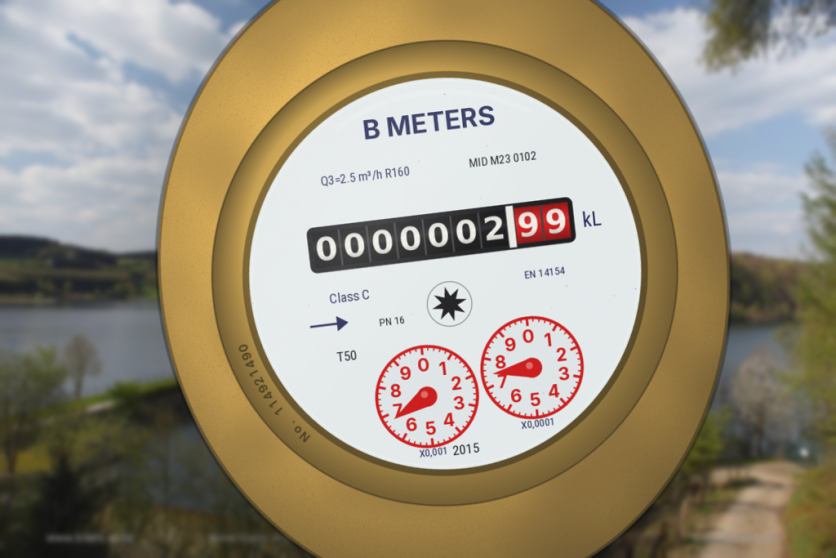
2.9967 kL
